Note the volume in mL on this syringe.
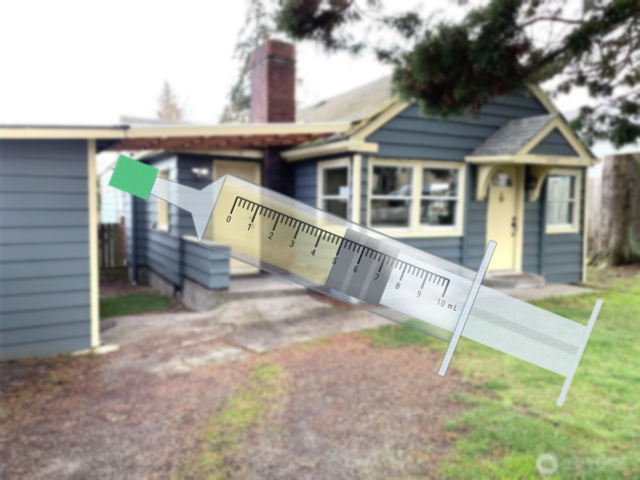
5 mL
